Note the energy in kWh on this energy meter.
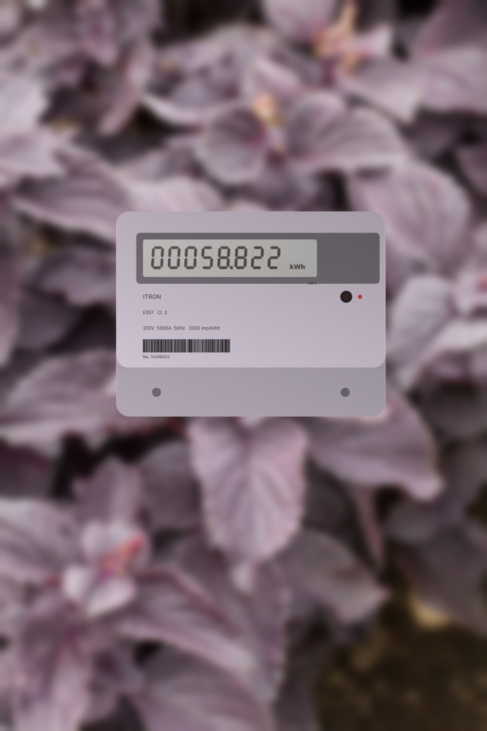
58.822 kWh
